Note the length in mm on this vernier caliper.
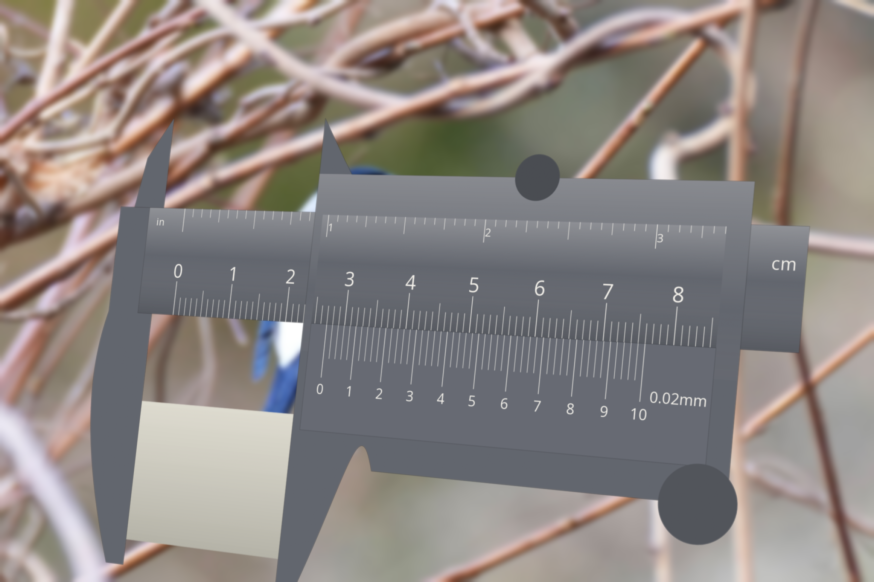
27.0 mm
